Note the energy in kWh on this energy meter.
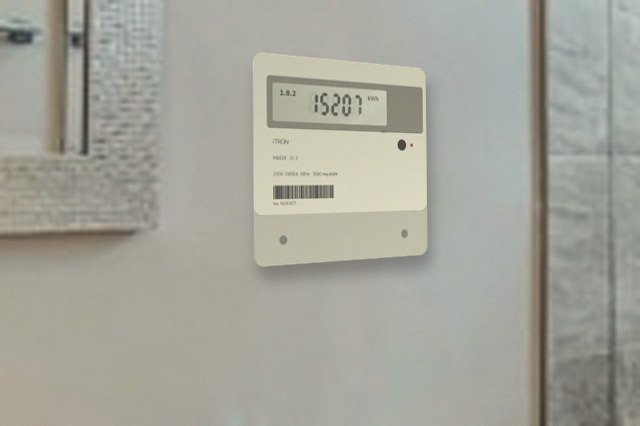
15207 kWh
